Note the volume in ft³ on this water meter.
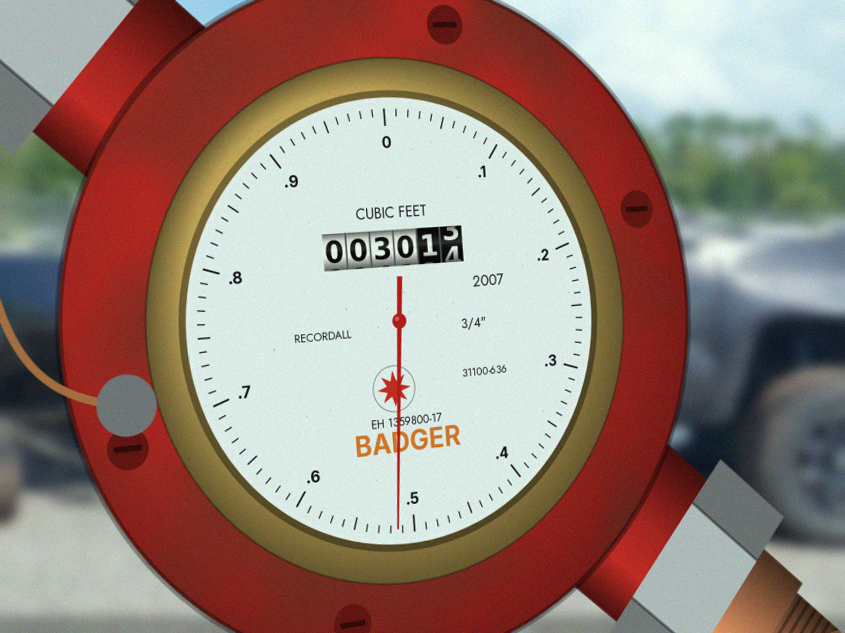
3013.51 ft³
